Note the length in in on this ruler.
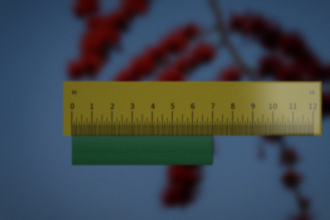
7 in
